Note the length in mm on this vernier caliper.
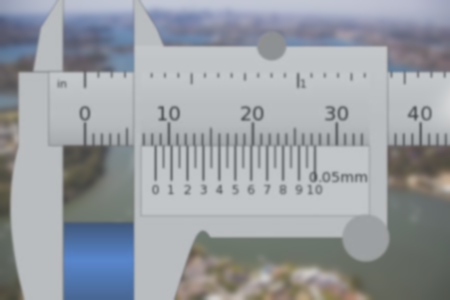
8.4 mm
